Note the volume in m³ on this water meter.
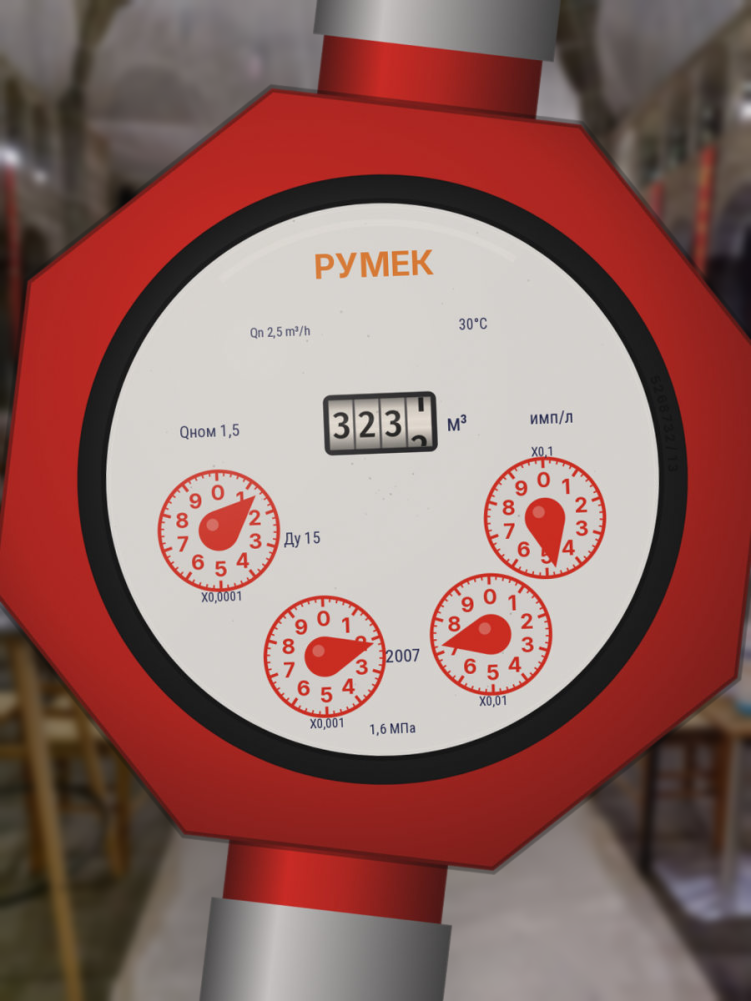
3231.4721 m³
